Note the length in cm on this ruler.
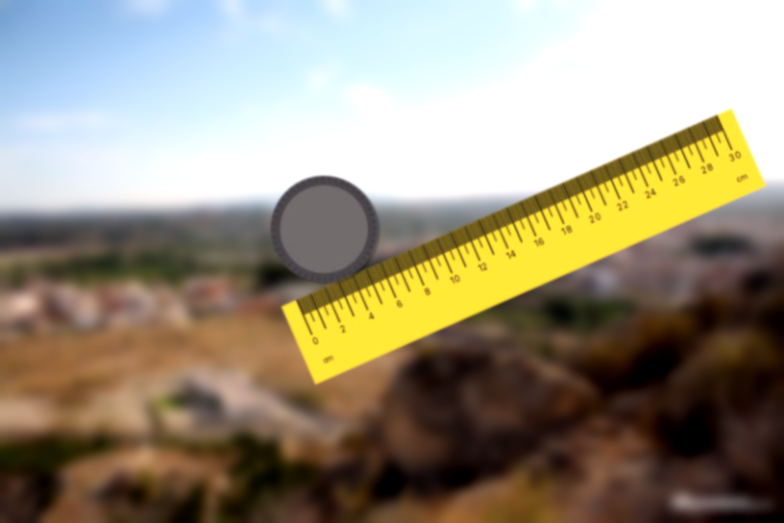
7 cm
